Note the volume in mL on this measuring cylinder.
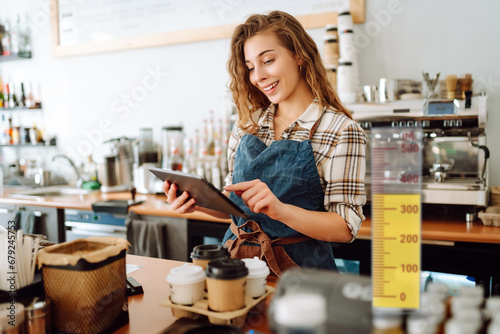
350 mL
